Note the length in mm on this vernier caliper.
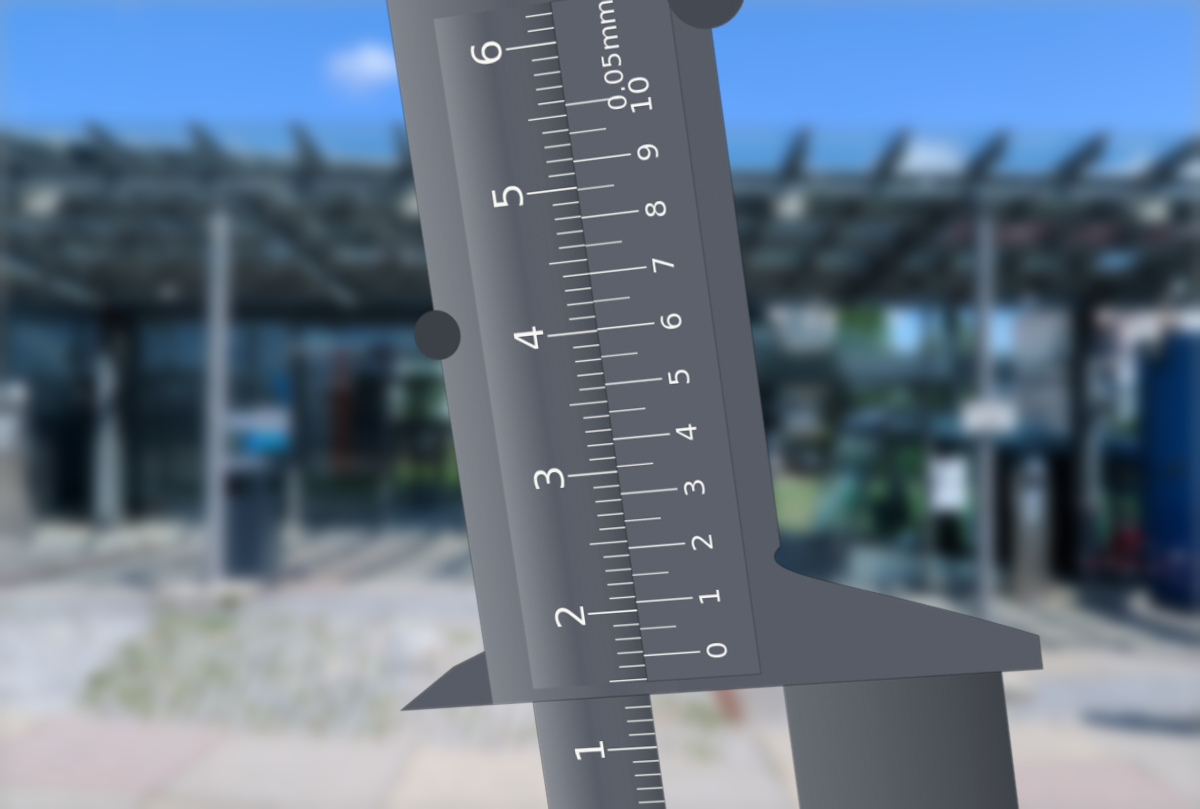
16.7 mm
